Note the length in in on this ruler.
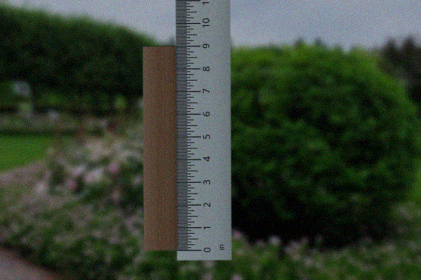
9 in
